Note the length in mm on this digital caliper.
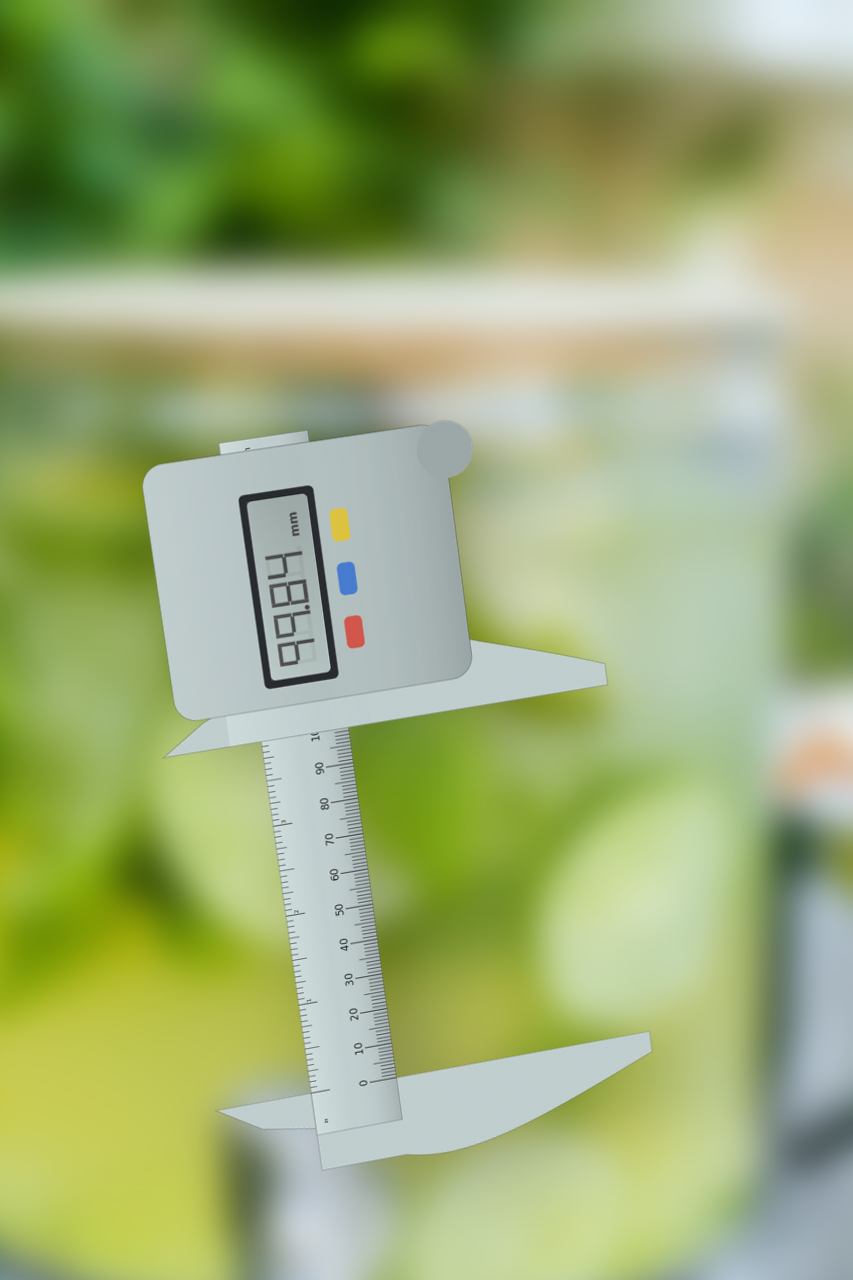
99.84 mm
